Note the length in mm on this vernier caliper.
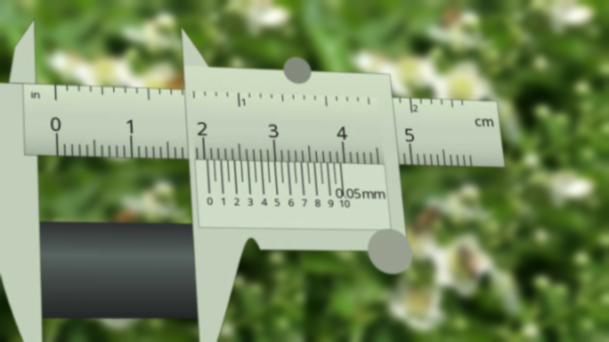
20.4 mm
